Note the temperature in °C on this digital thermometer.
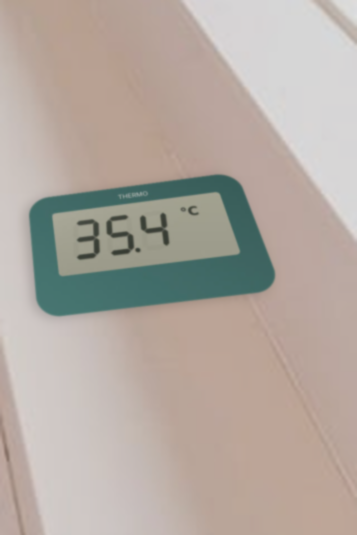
35.4 °C
